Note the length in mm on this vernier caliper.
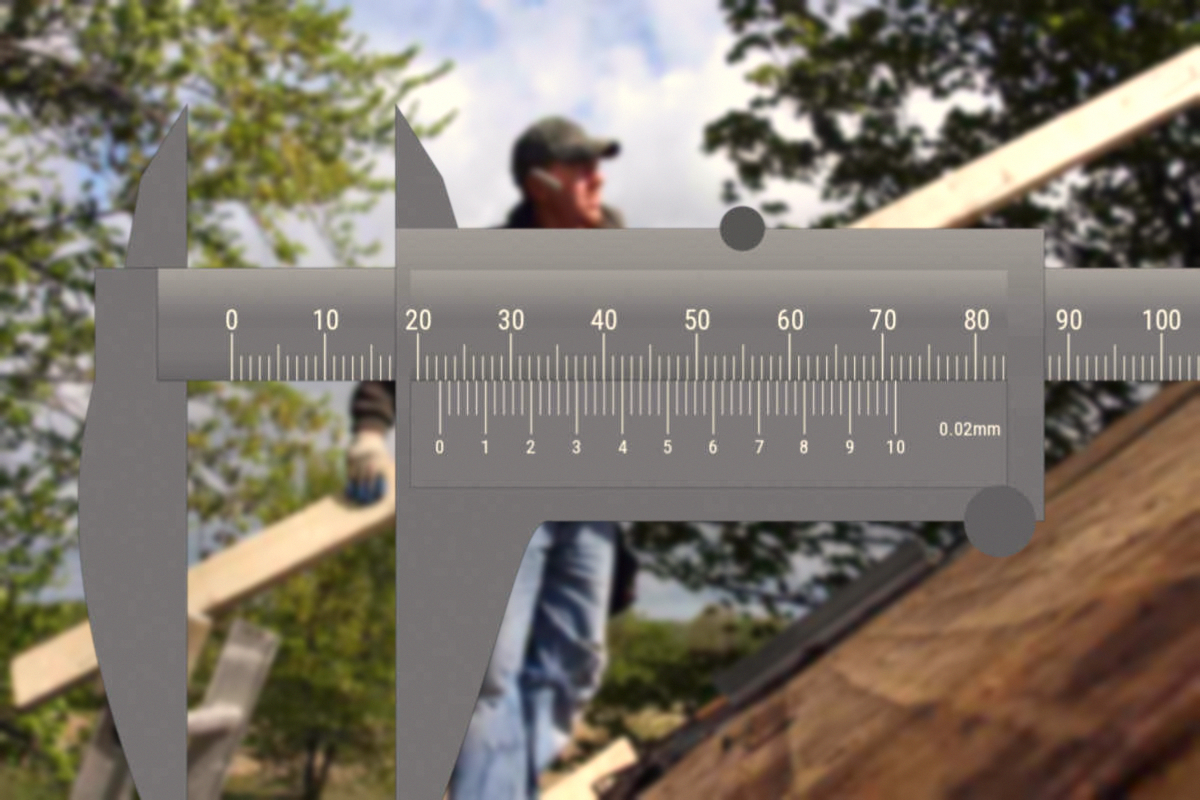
22.4 mm
